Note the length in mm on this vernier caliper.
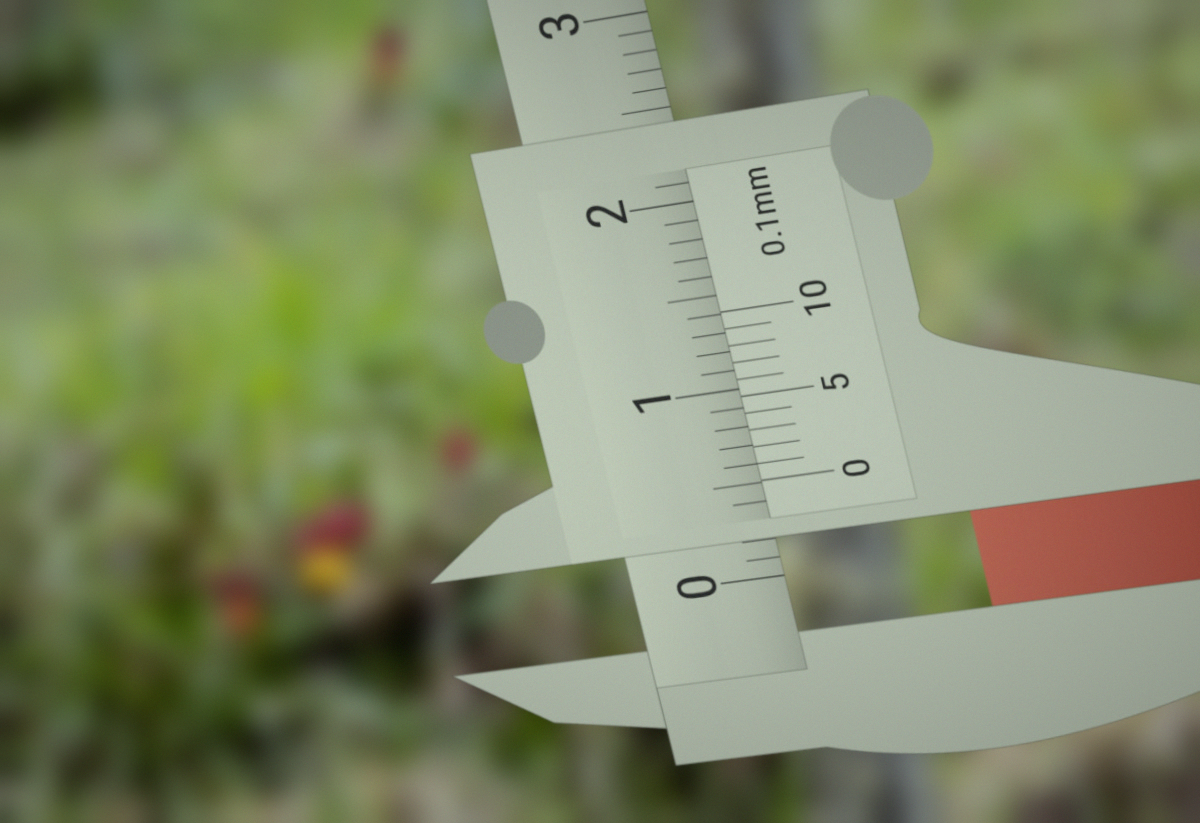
5.1 mm
